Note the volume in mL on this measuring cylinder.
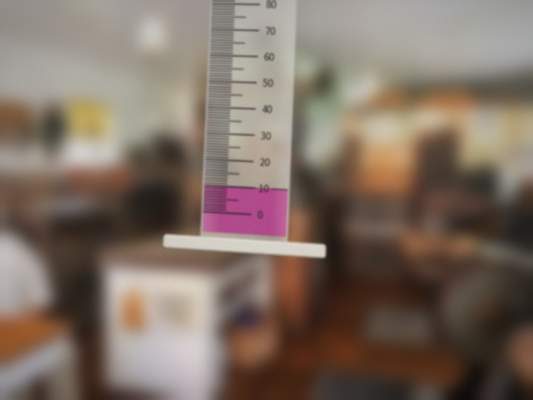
10 mL
